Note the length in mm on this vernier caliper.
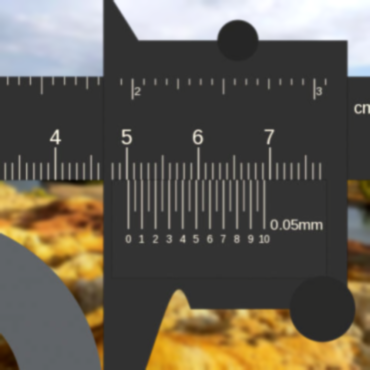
50.2 mm
